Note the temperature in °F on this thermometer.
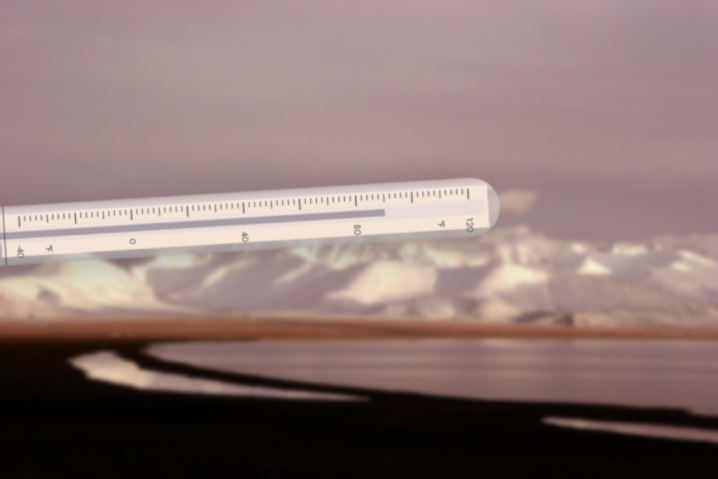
90 °F
